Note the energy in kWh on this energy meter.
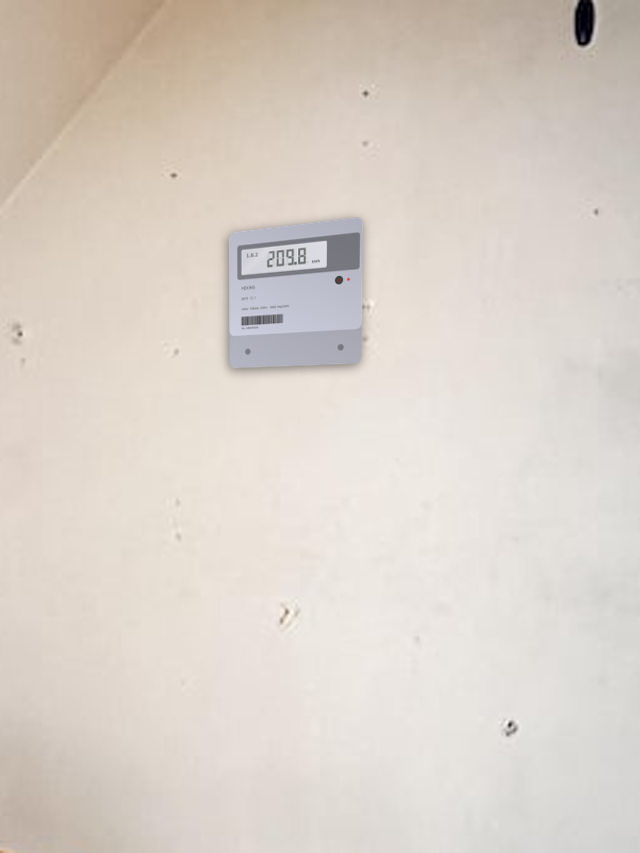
209.8 kWh
